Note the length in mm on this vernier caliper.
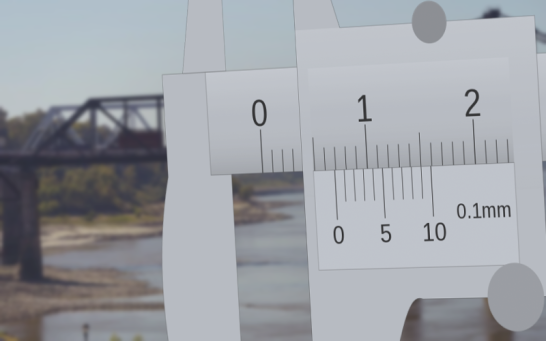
6.9 mm
